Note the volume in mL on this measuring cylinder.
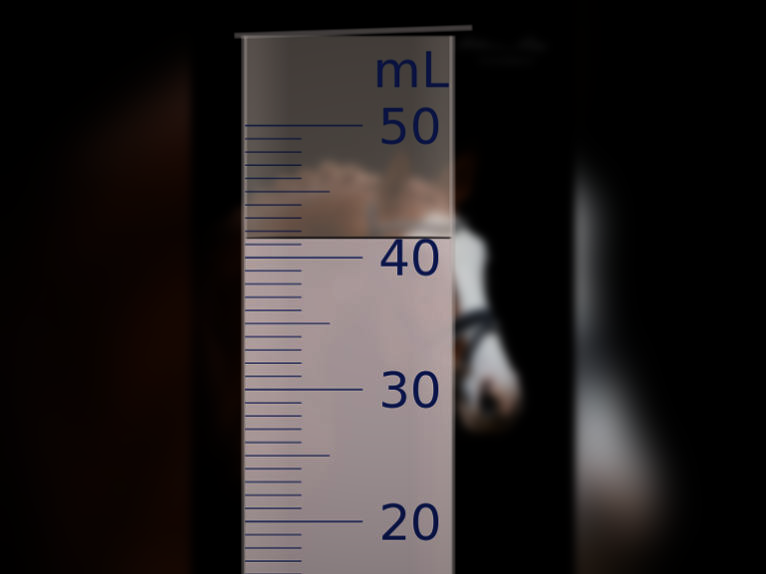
41.5 mL
